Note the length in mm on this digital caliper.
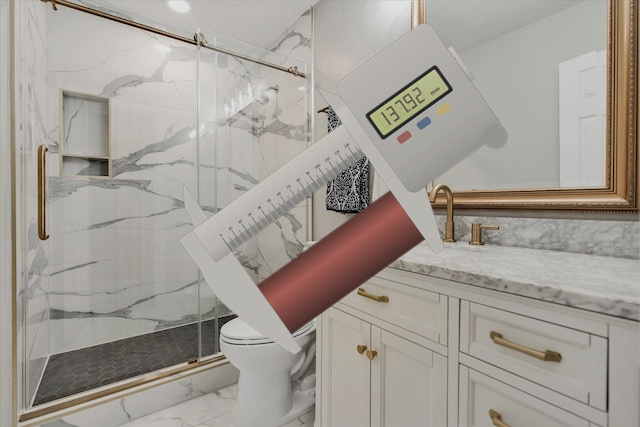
137.92 mm
